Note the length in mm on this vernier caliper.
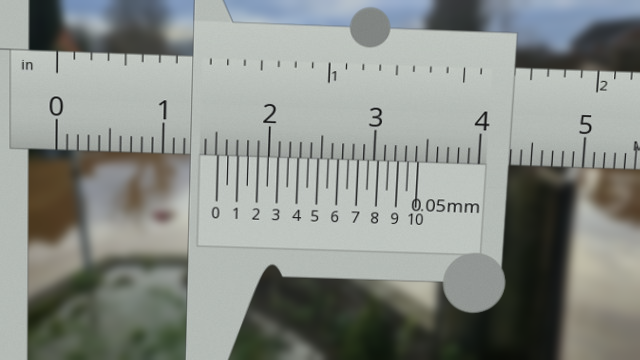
15.2 mm
